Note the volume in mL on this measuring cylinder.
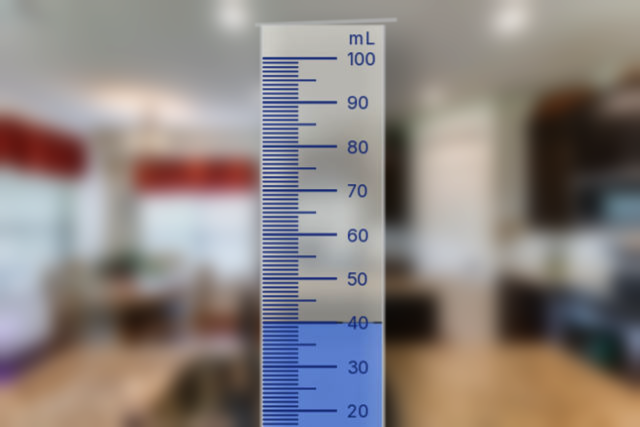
40 mL
